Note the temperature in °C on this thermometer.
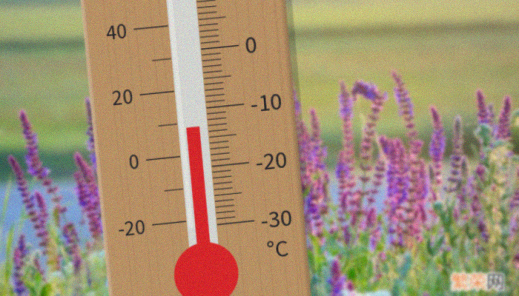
-13 °C
